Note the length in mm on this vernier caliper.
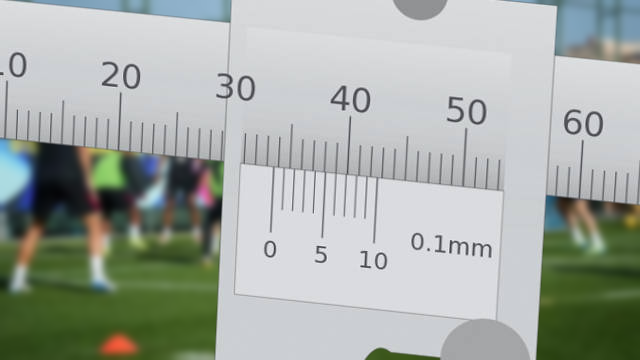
33.6 mm
